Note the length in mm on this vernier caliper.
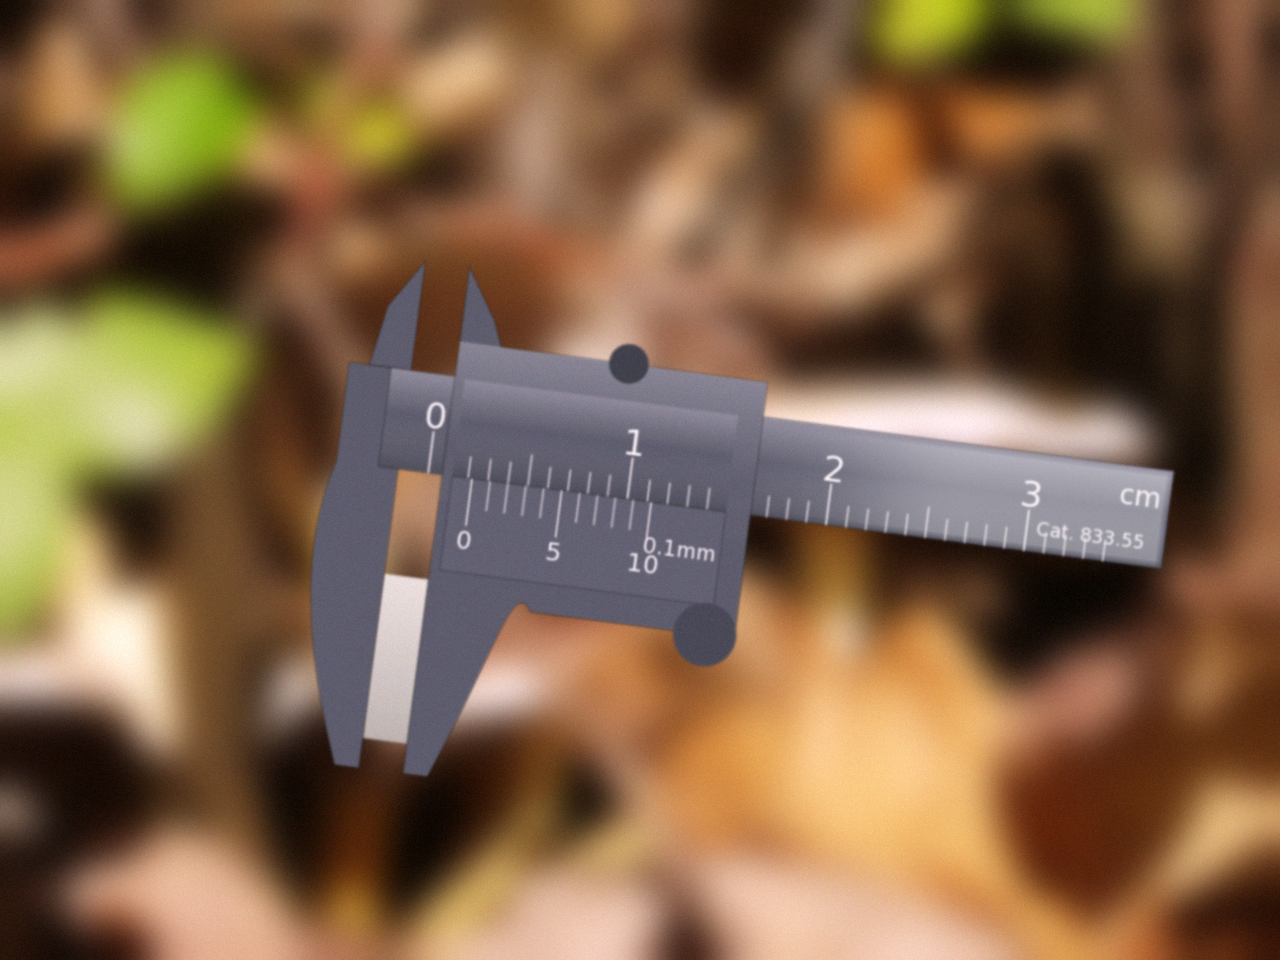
2.2 mm
